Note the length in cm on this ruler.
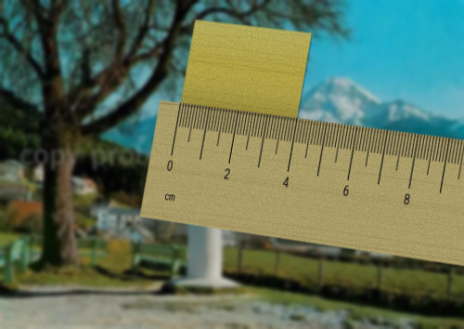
4 cm
